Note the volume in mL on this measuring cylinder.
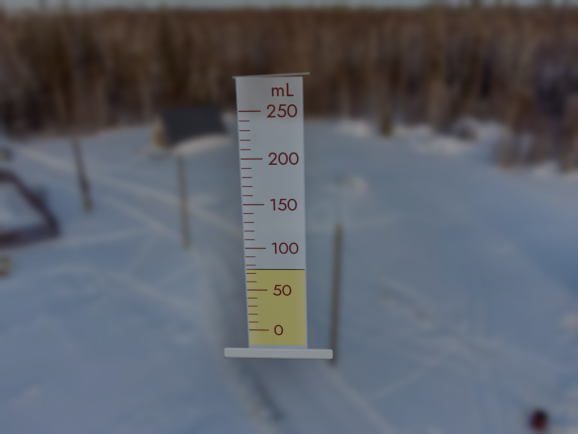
75 mL
